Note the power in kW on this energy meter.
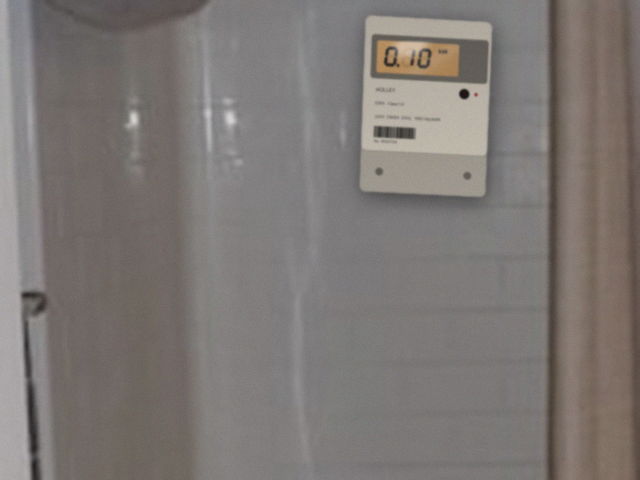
0.10 kW
